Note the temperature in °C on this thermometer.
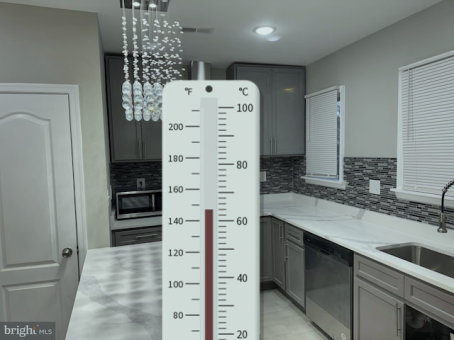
64 °C
